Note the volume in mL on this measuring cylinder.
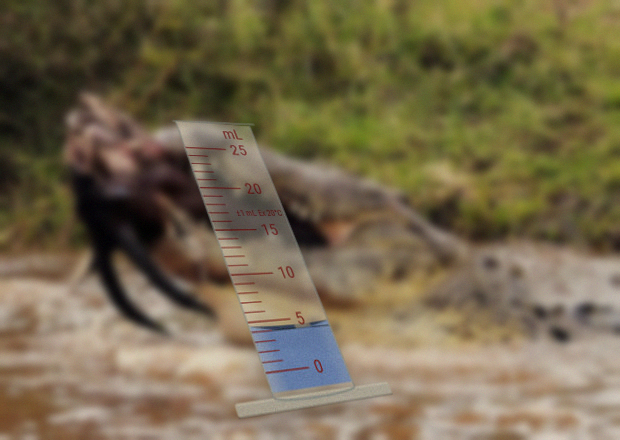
4 mL
